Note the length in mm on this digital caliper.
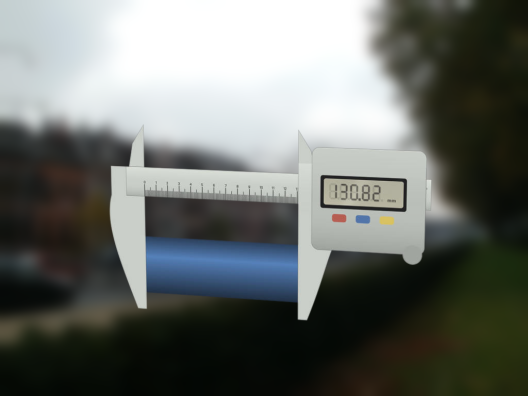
130.82 mm
